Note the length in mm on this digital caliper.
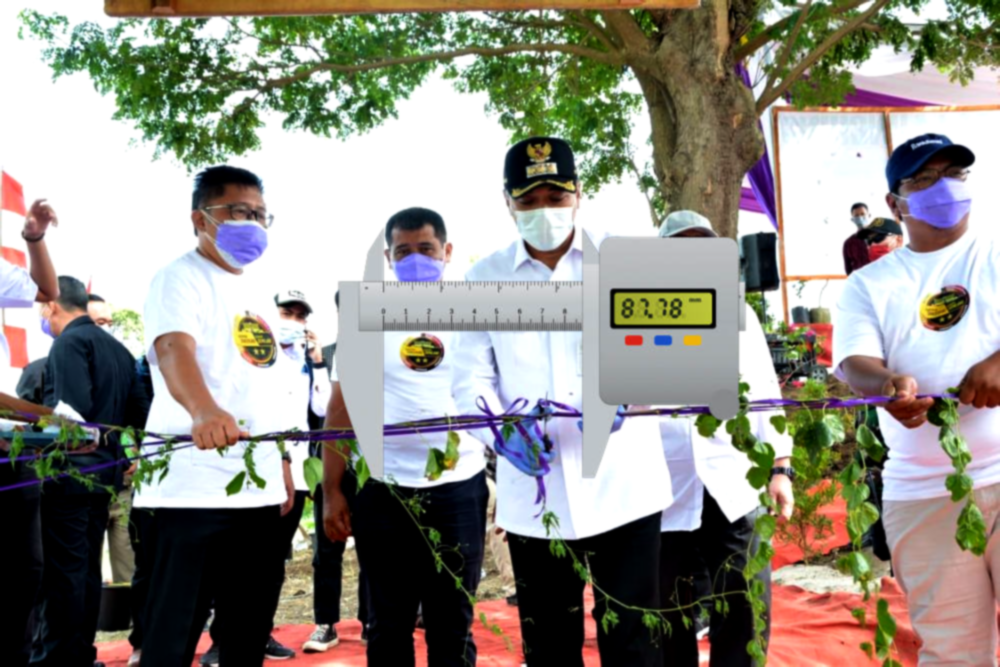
87.78 mm
